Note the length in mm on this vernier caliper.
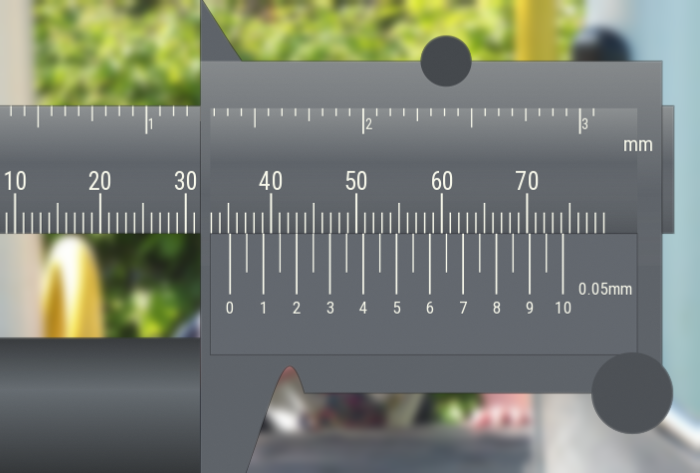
35.2 mm
